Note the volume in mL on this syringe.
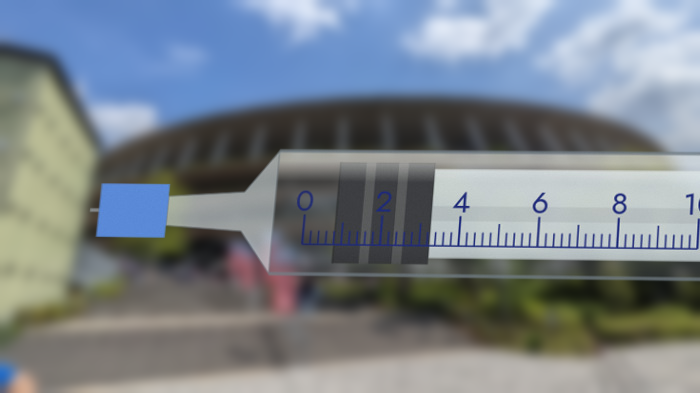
0.8 mL
